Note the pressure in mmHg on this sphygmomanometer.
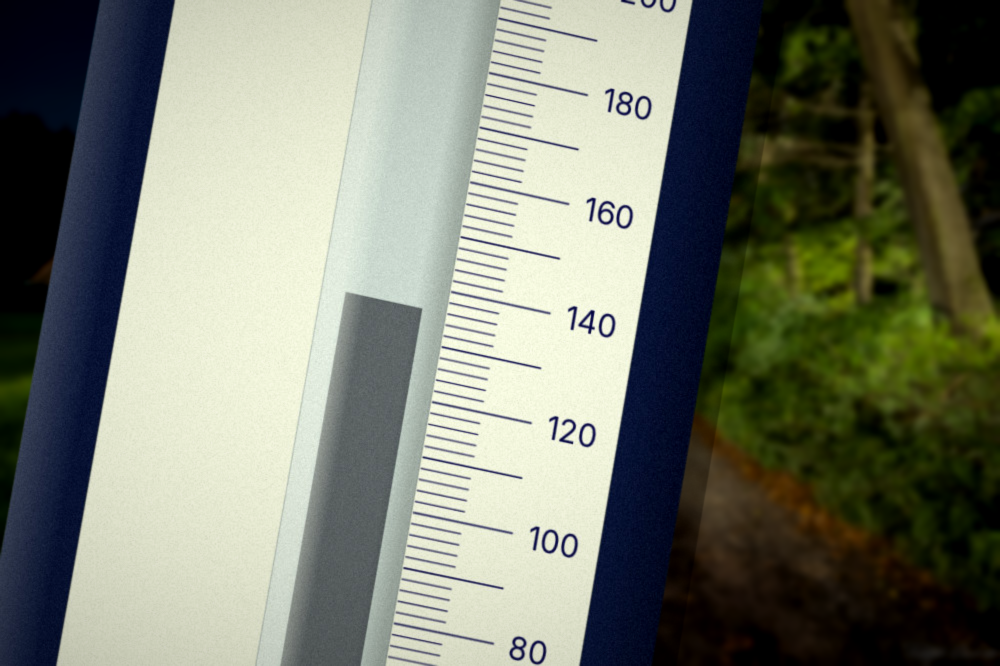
136 mmHg
